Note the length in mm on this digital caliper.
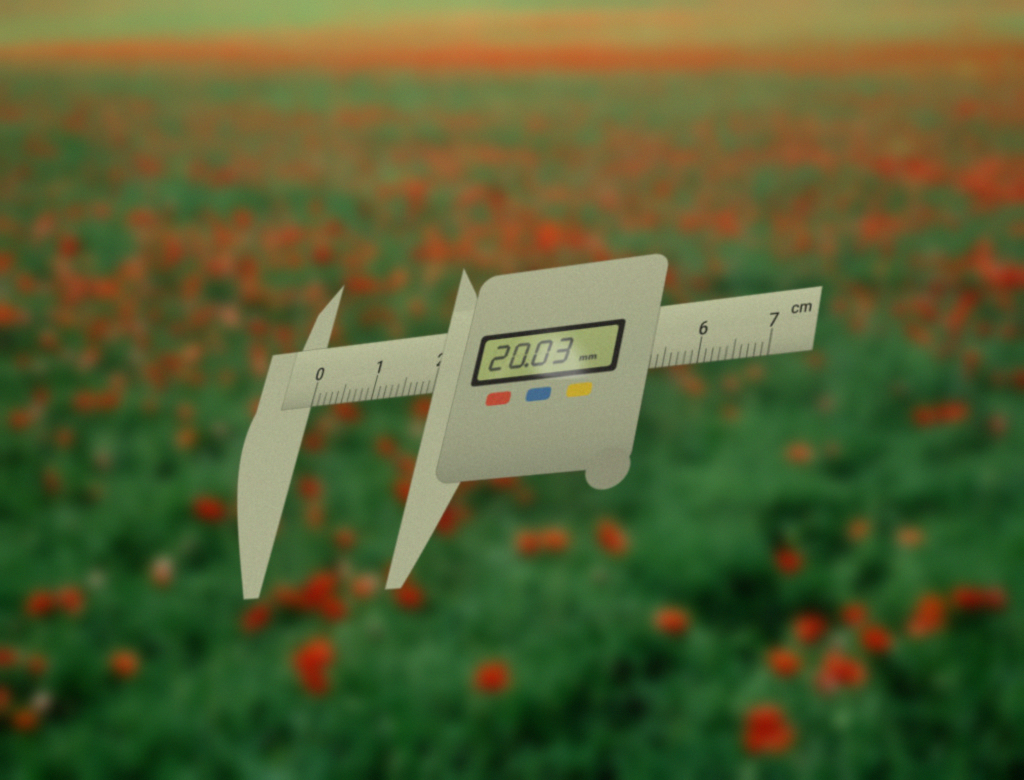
20.03 mm
